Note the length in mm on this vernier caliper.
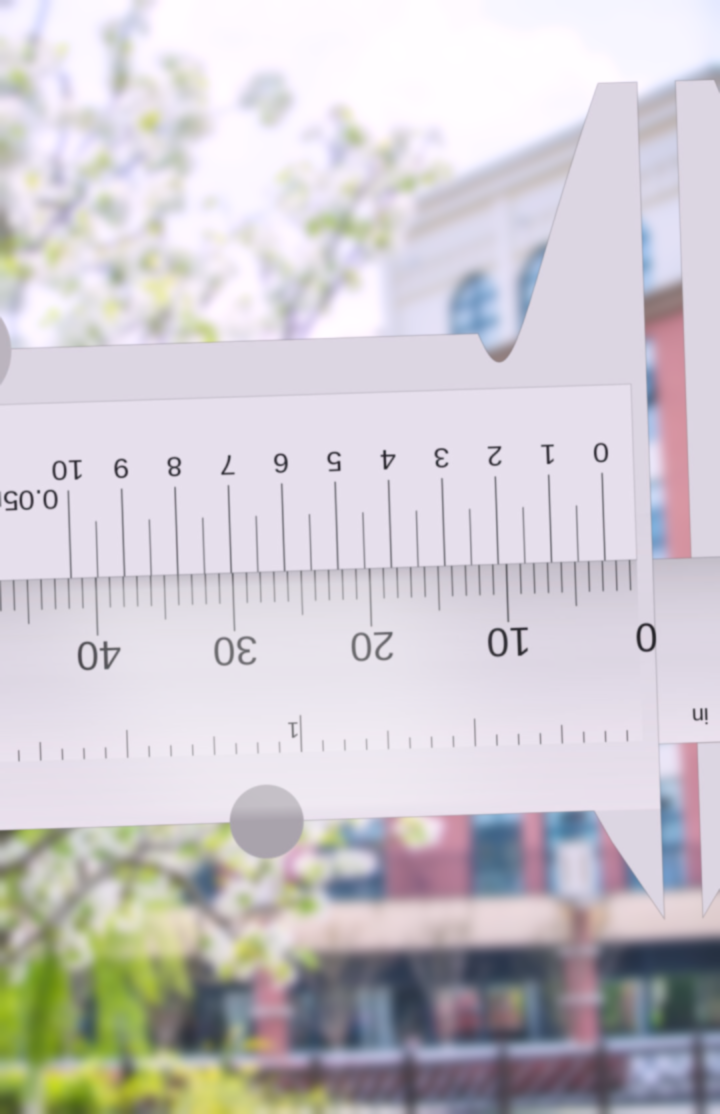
2.8 mm
